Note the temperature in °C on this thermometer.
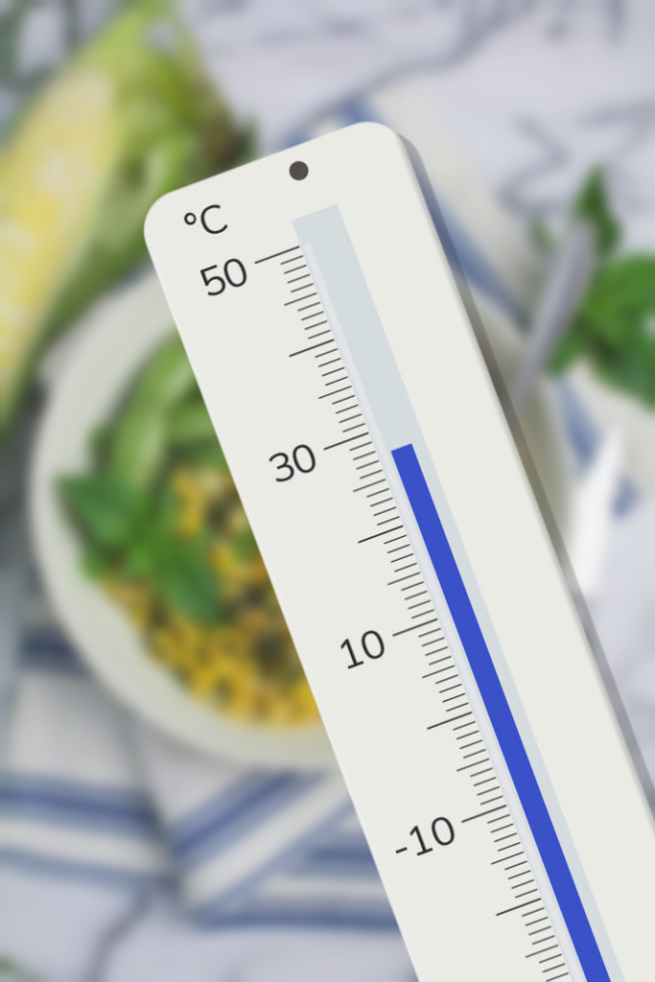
27.5 °C
